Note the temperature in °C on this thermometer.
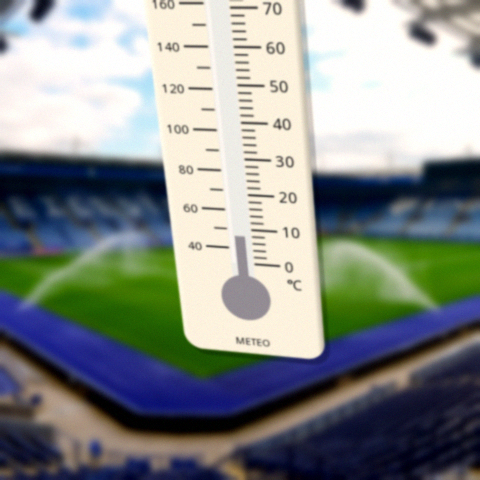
8 °C
